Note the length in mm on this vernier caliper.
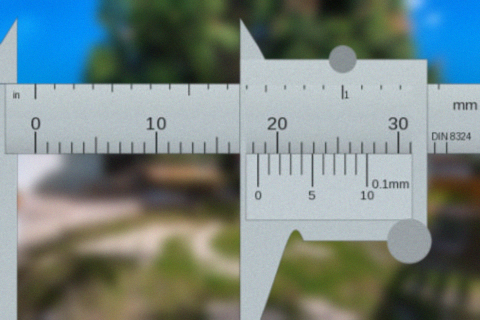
18.4 mm
